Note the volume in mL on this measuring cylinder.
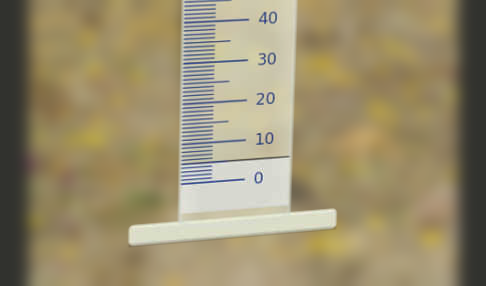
5 mL
